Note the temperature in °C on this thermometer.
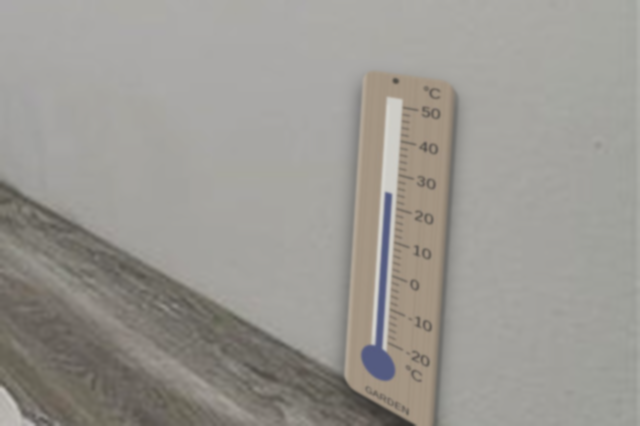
24 °C
